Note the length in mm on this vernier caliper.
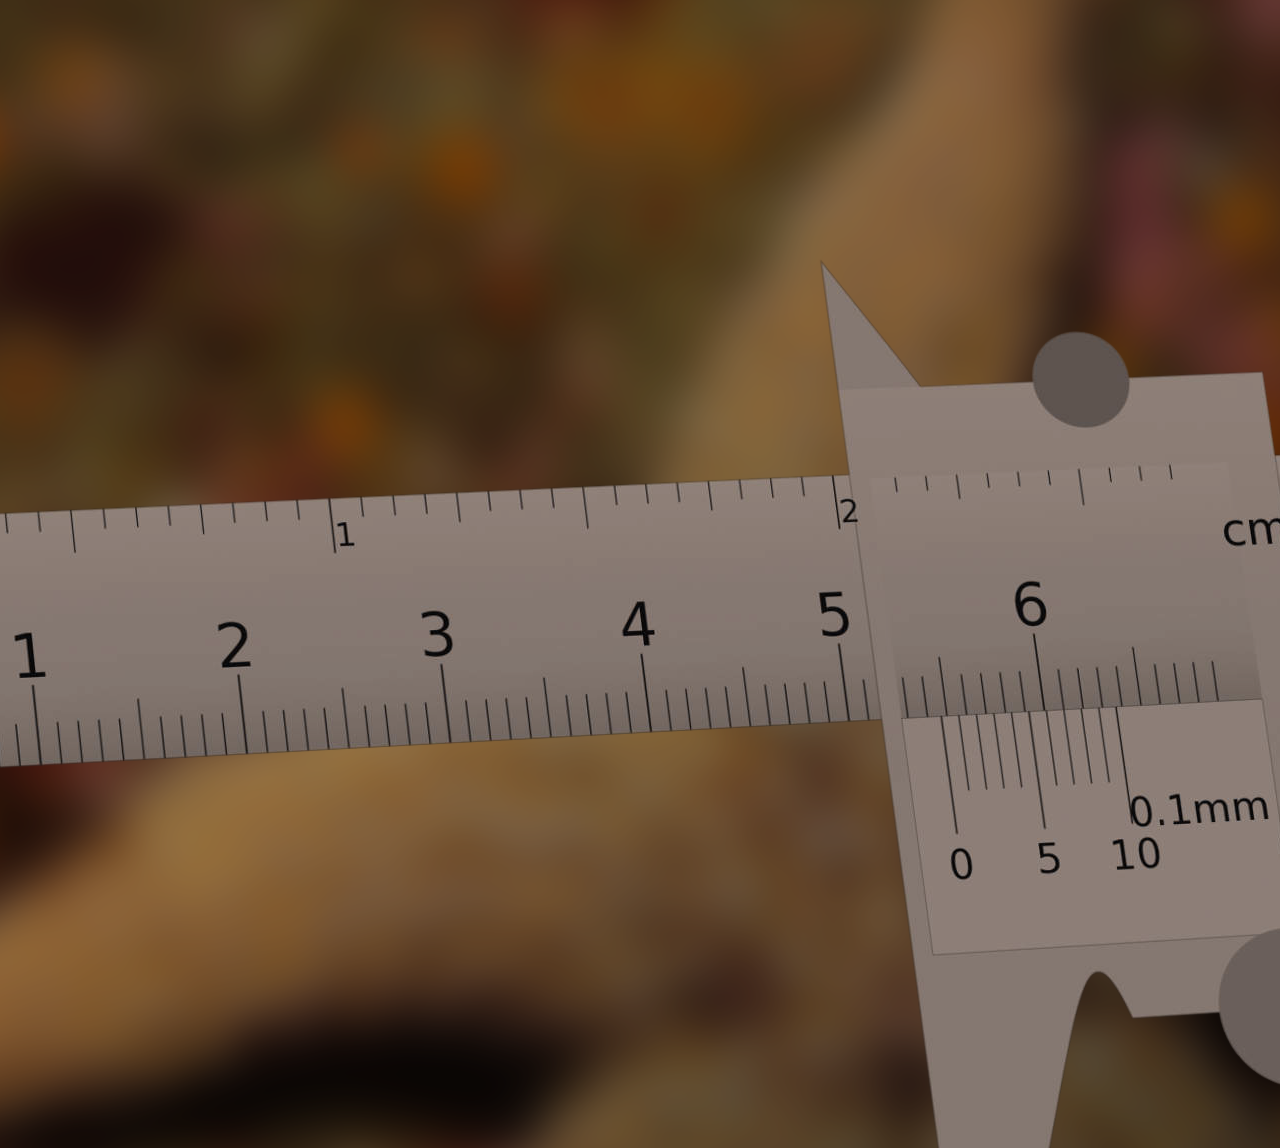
54.7 mm
